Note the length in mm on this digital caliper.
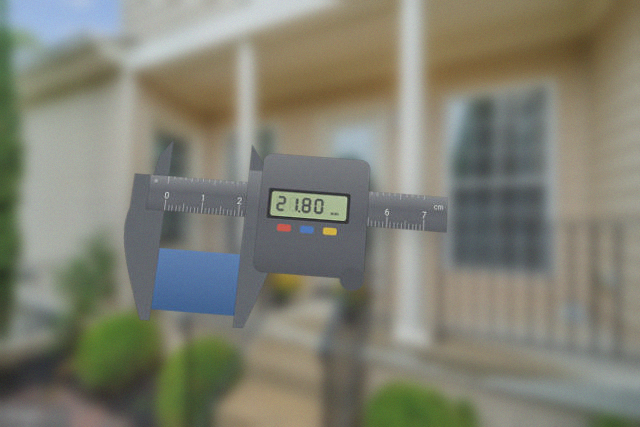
21.80 mm
